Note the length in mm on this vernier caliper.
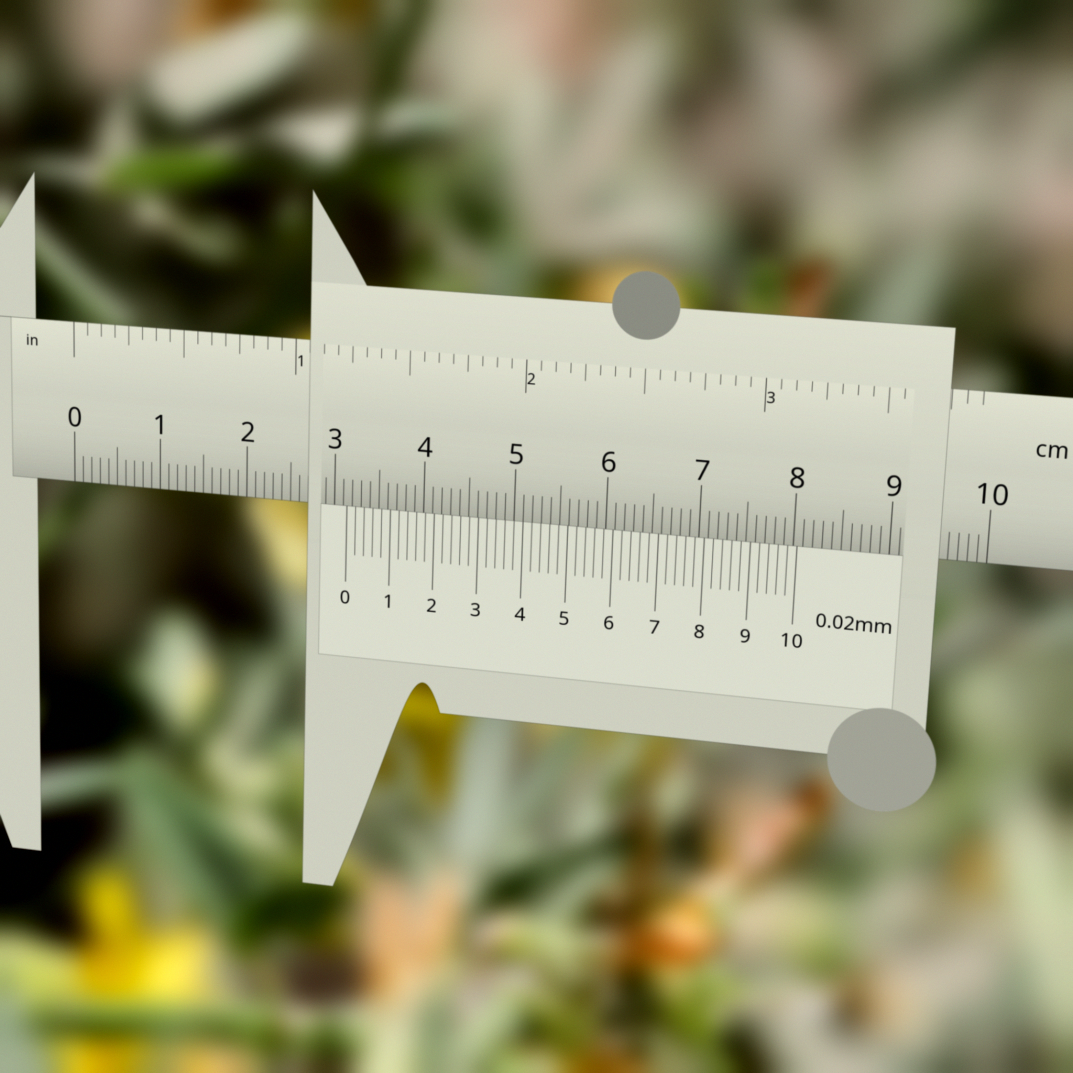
31.4 mm
